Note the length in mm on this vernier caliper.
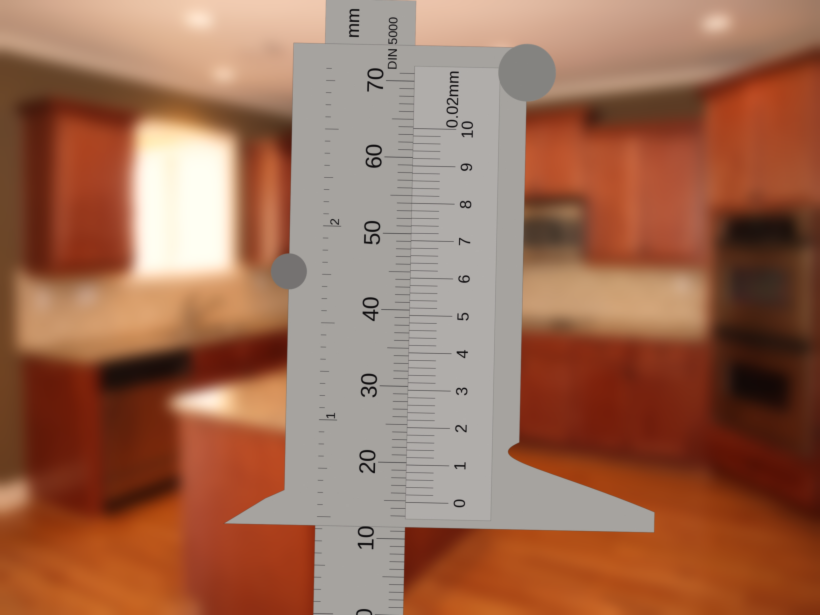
14.8 mm
